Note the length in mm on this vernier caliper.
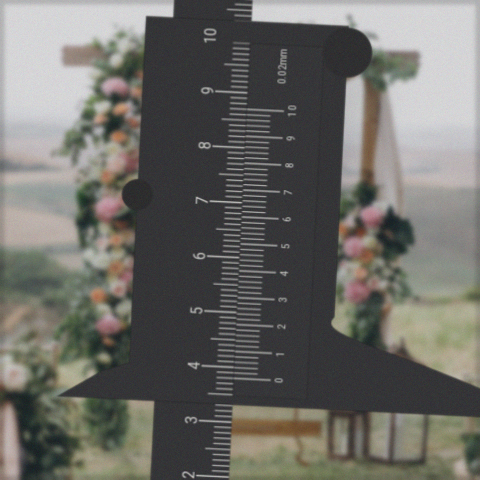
38.0 mm
